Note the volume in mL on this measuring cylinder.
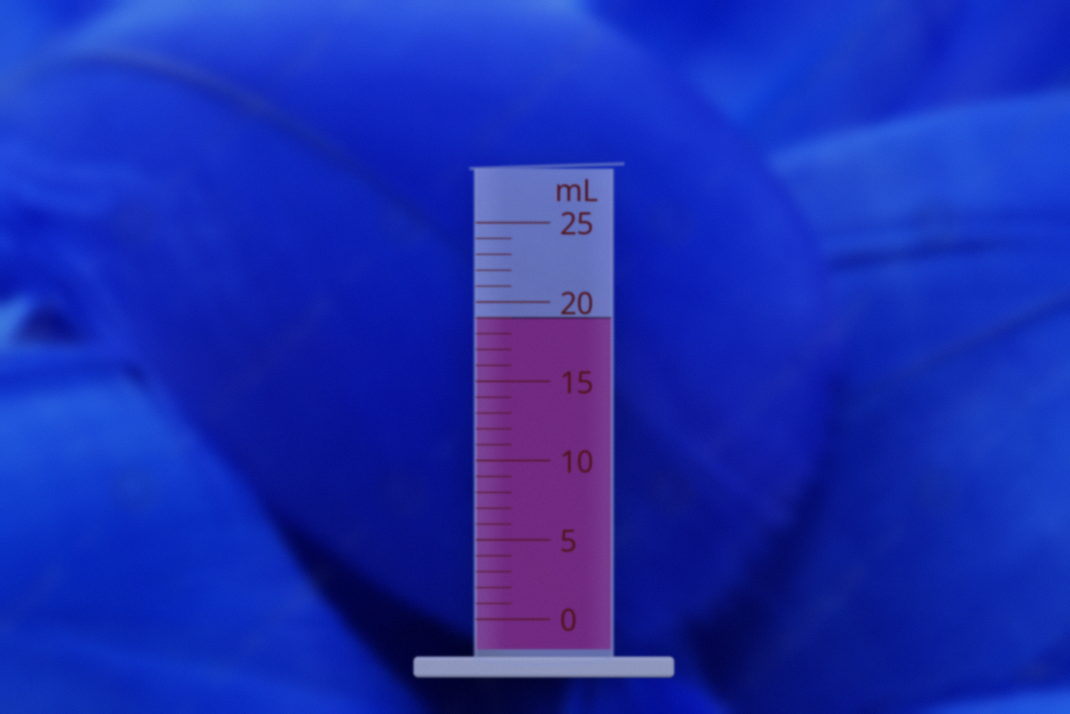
19 mL
